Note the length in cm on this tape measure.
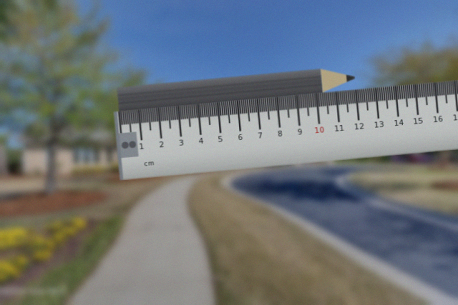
12 cm
